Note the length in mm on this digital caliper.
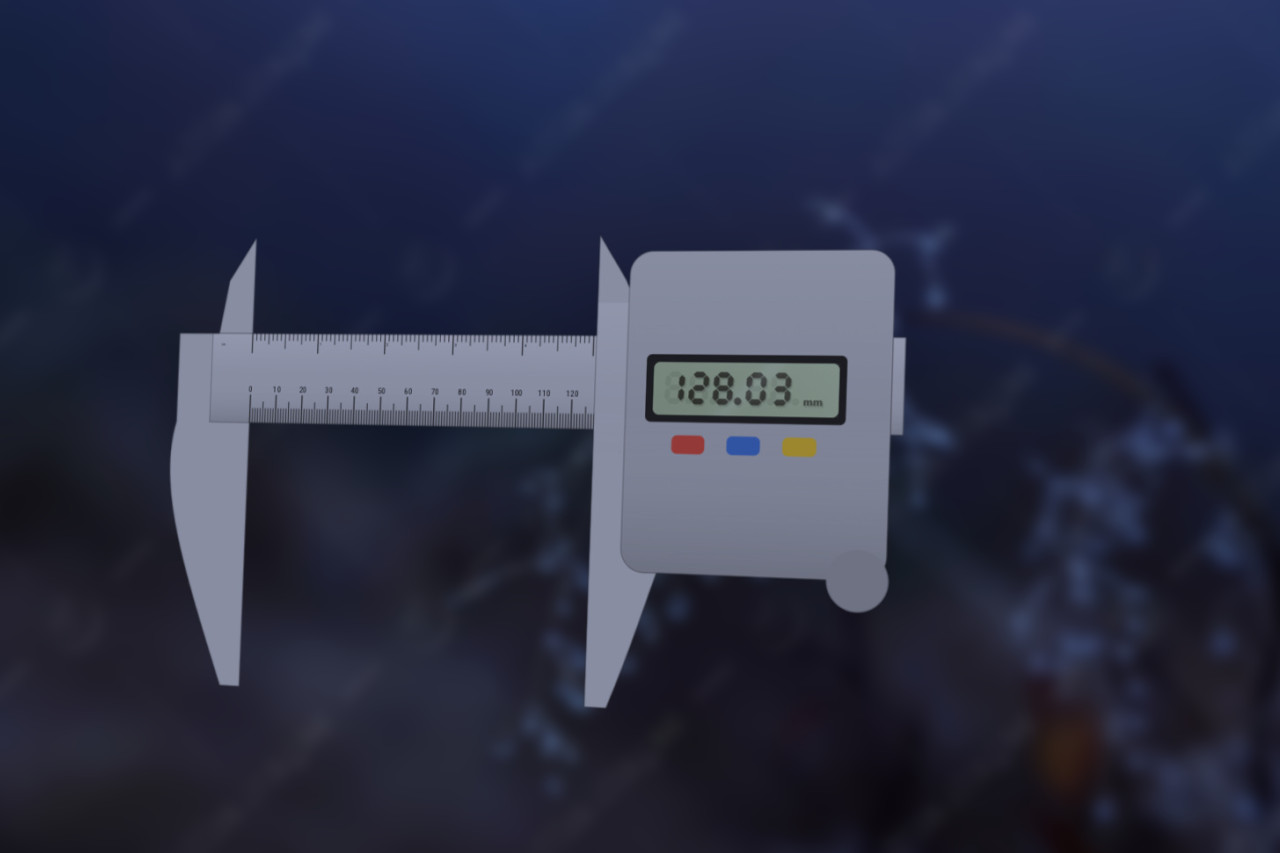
128.03 mm
